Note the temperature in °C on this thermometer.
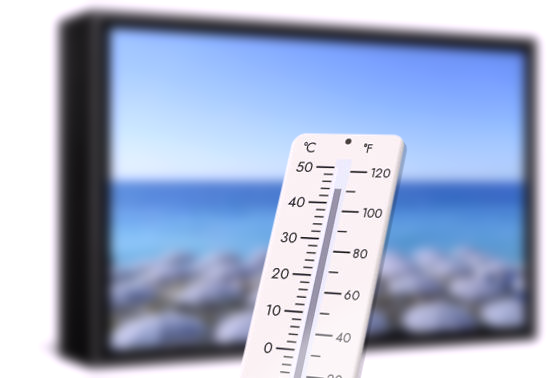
44 °C
